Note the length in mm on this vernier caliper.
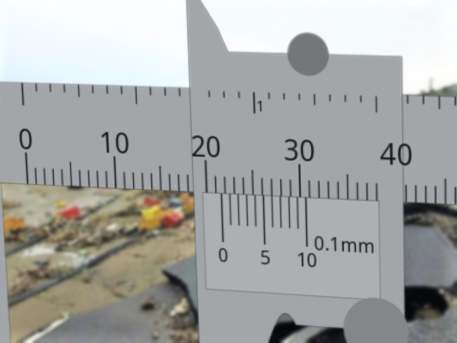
21.6 mm
